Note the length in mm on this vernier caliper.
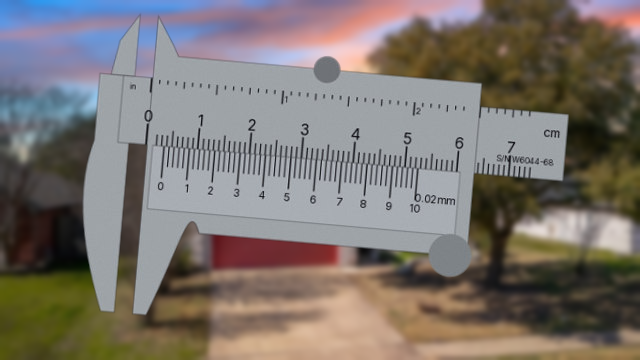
3.5 mm
